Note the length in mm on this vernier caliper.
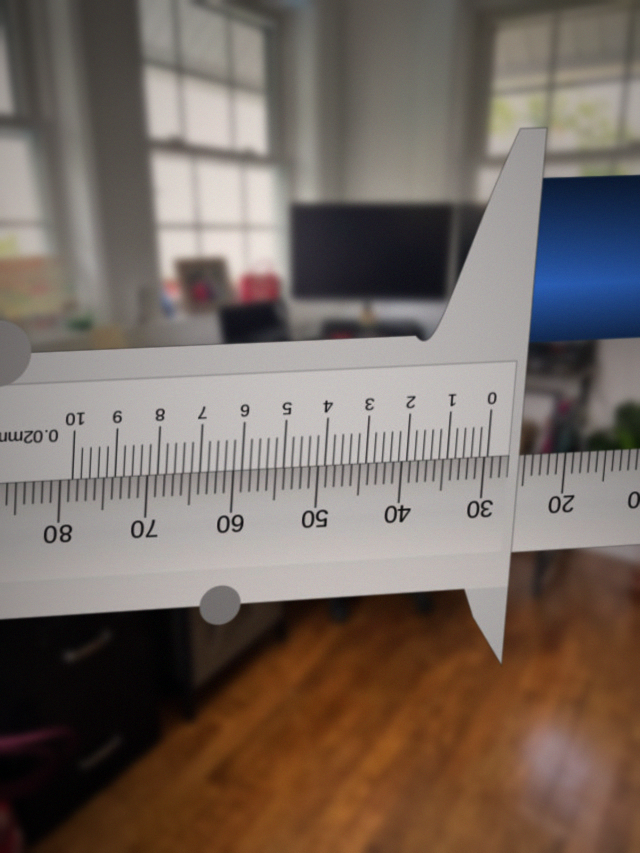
29.6 mm
